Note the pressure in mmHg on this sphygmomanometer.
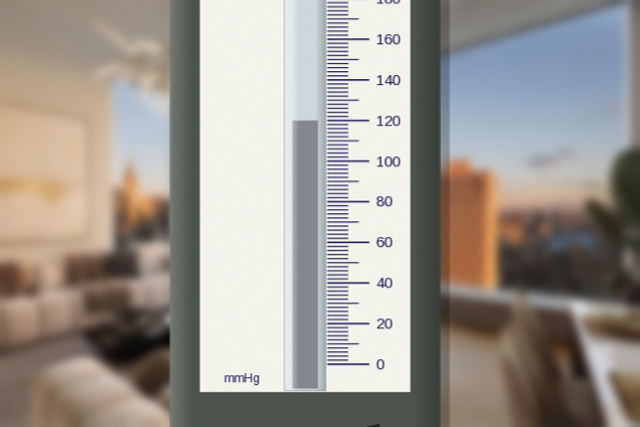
120 mmHg
